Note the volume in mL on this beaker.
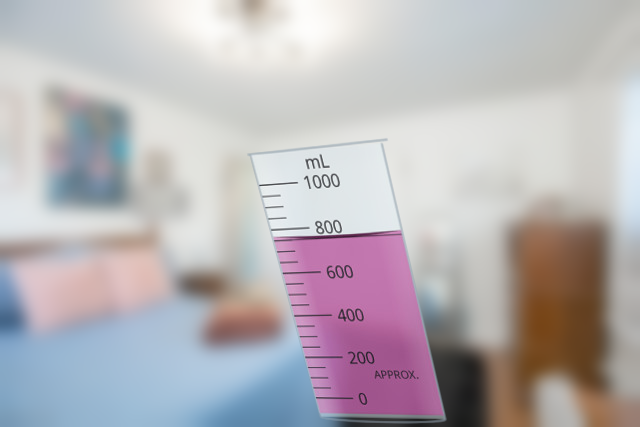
750 mL
